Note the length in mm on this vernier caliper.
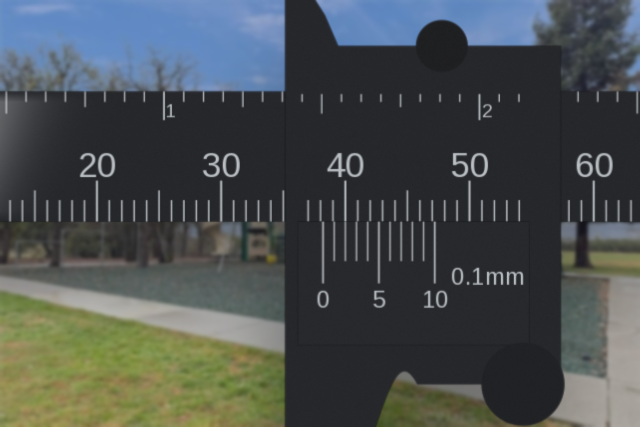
38.2 mm
